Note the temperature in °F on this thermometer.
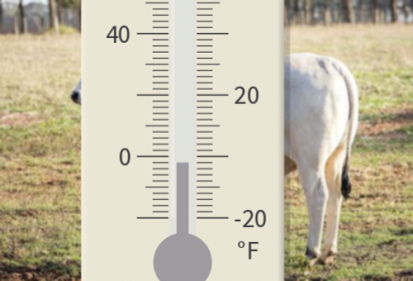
-2 °F
